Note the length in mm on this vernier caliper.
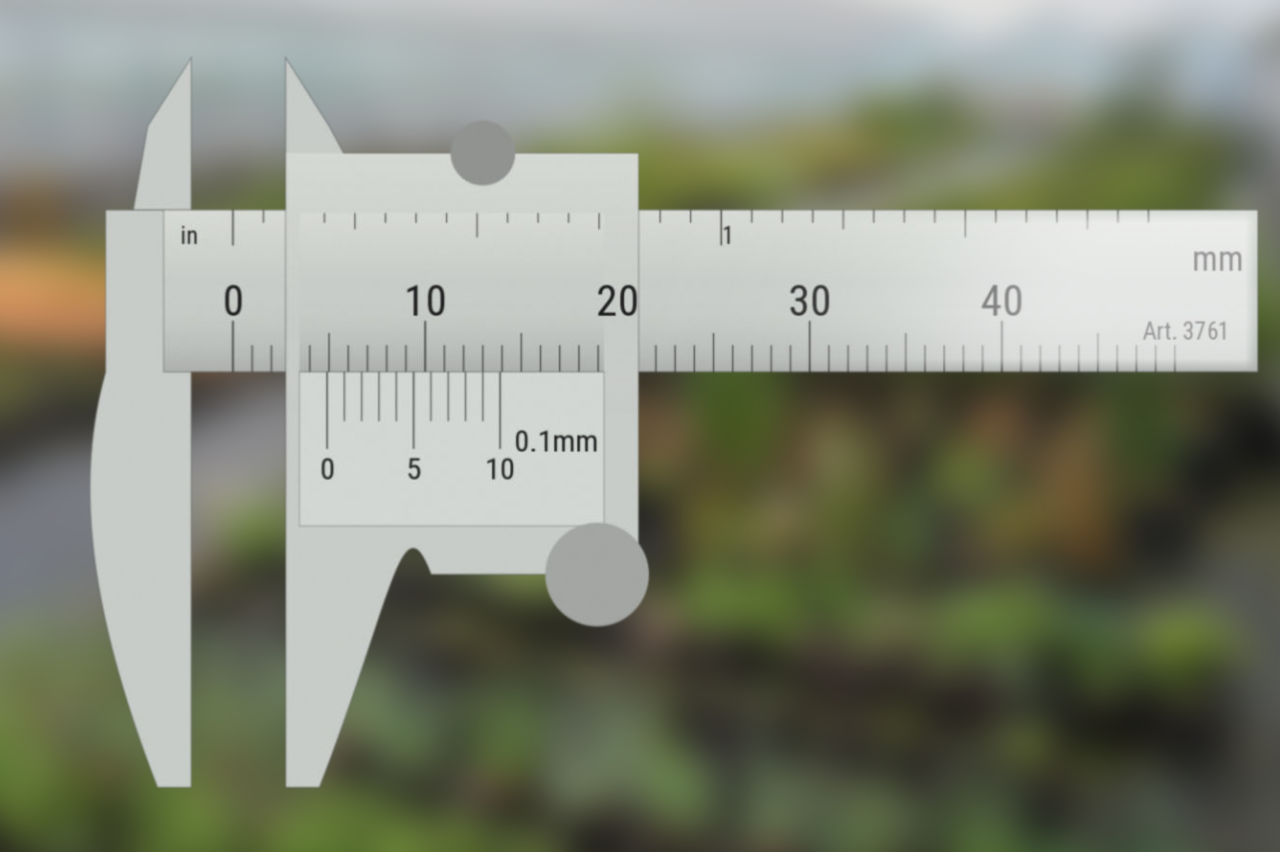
4.9 mm
